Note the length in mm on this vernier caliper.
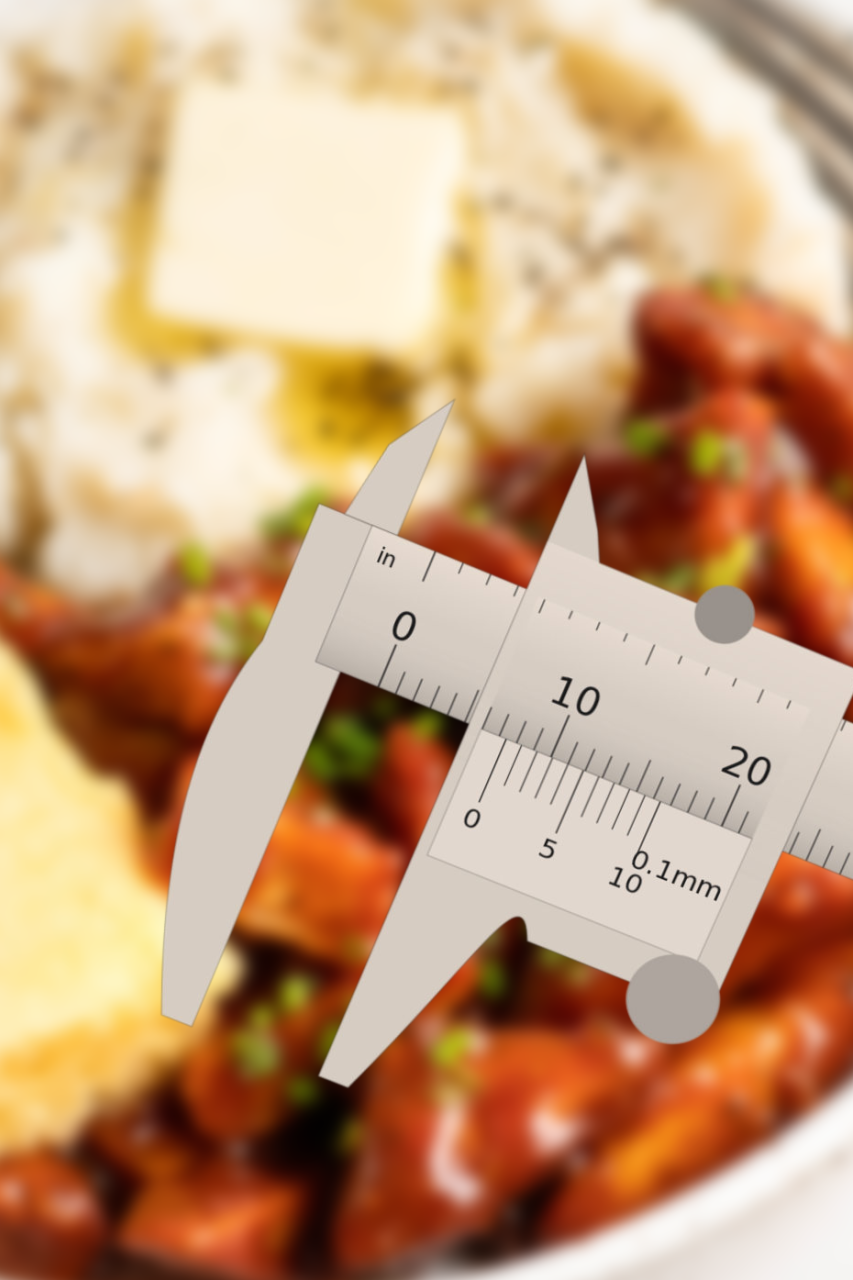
7.4 mm
